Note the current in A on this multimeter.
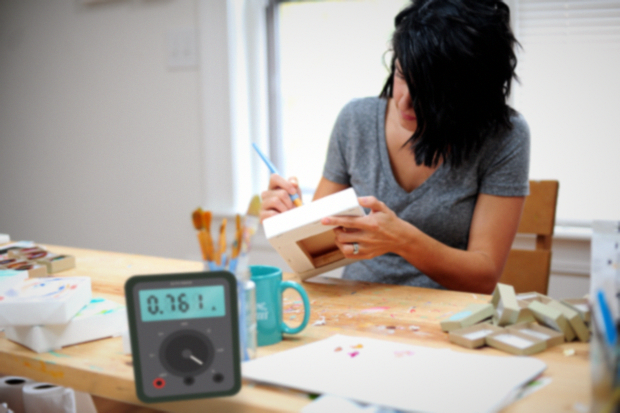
0.761 A
